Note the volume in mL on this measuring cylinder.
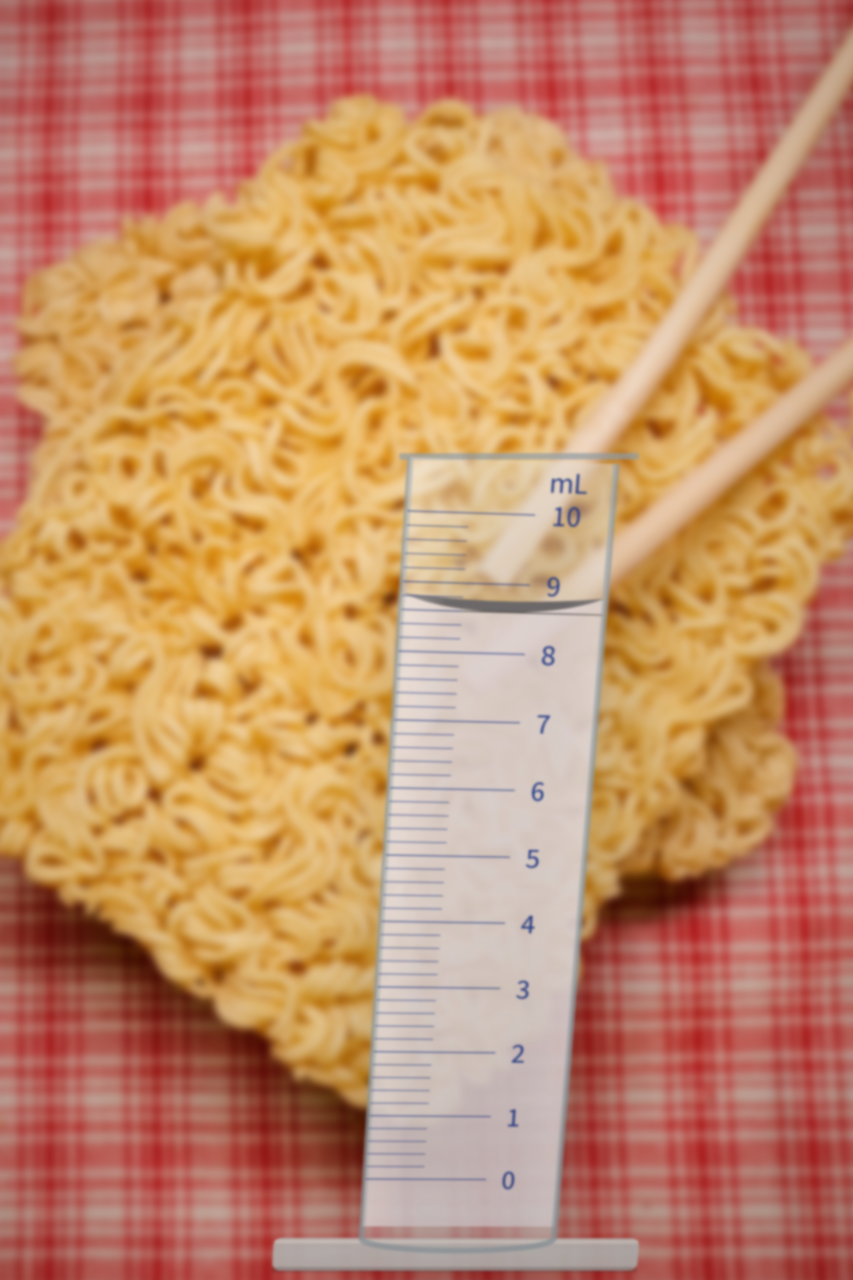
8.6 mL
